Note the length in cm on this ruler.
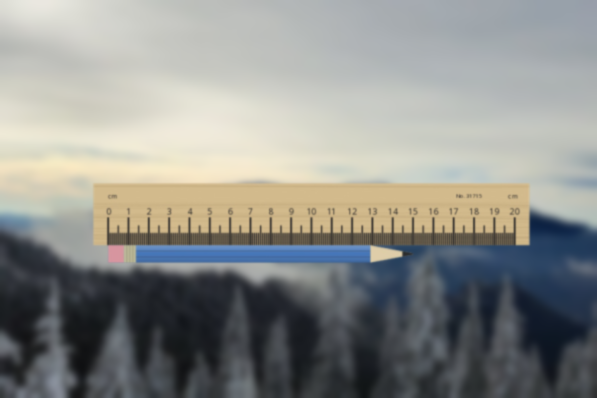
15 cm
